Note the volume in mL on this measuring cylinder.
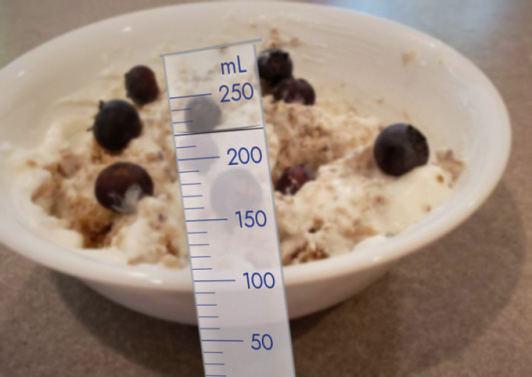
220 mL
